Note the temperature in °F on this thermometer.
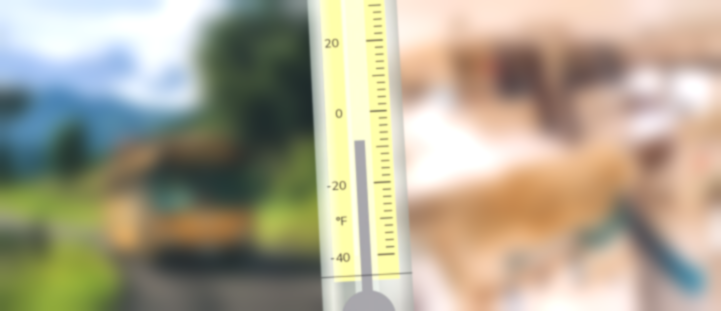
-8 °F
